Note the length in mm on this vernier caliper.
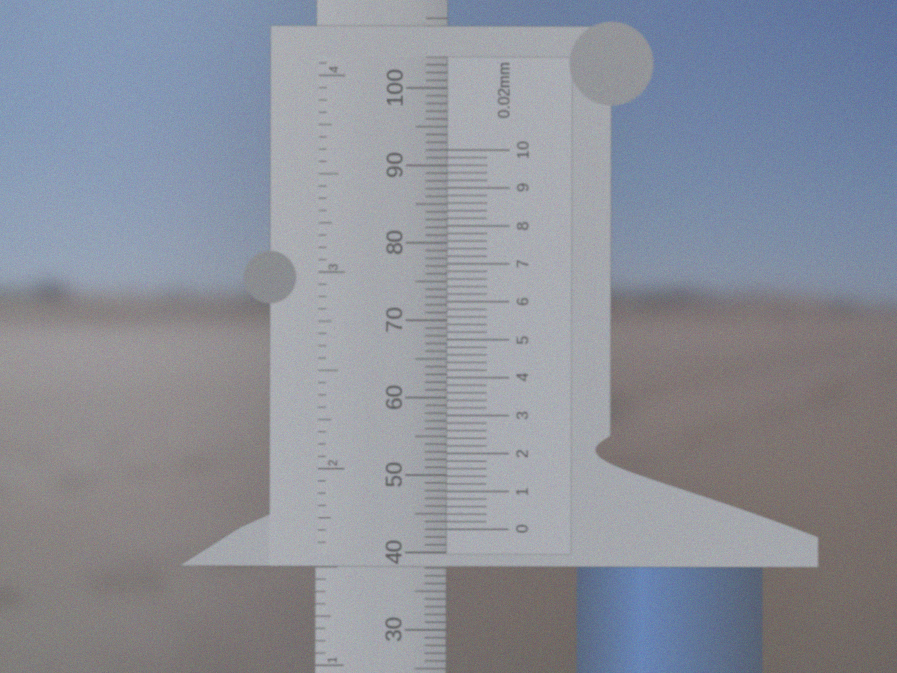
43.0 mm
